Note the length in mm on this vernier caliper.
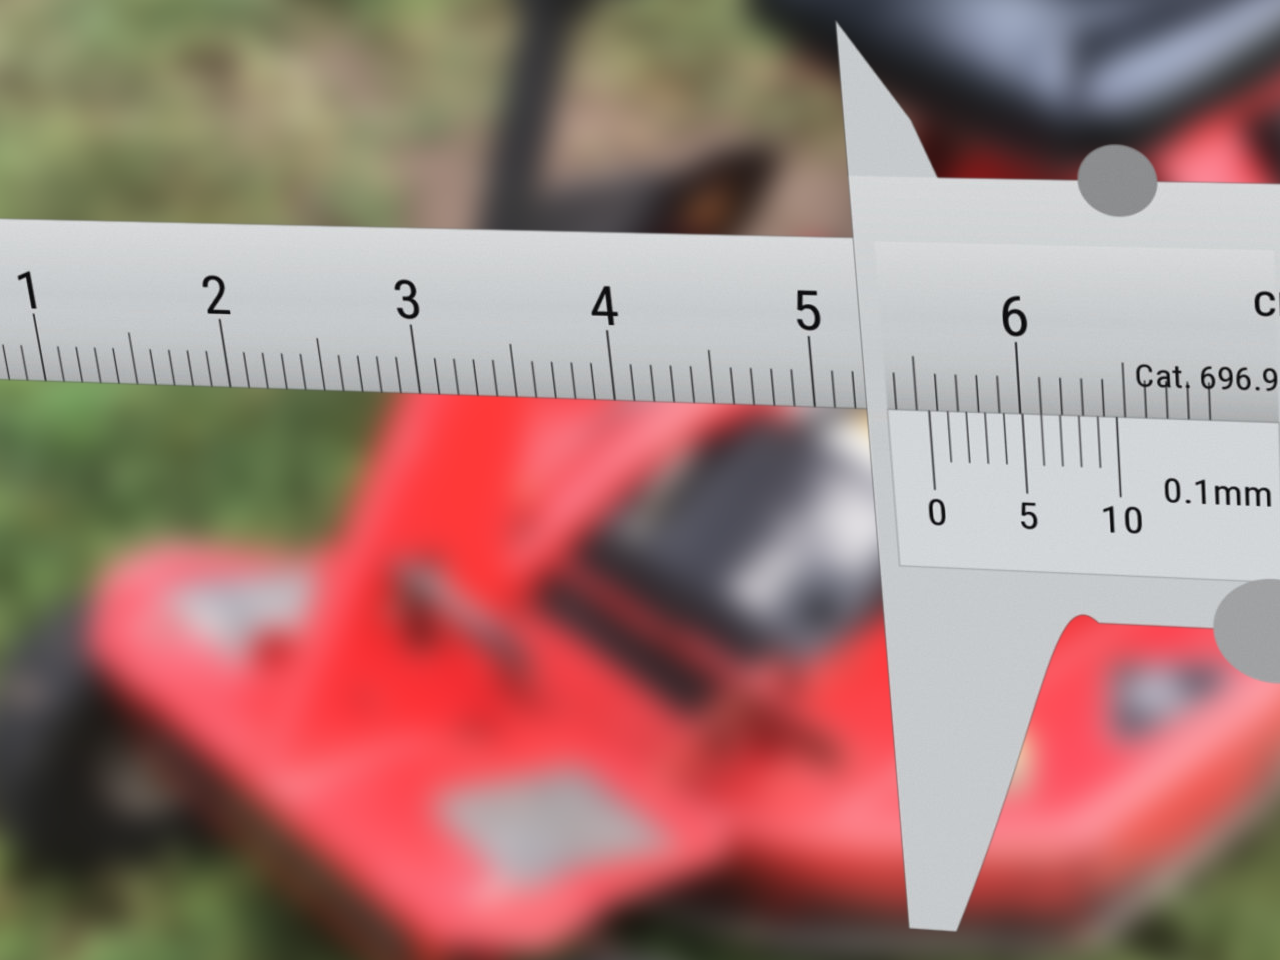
55.6 mm
